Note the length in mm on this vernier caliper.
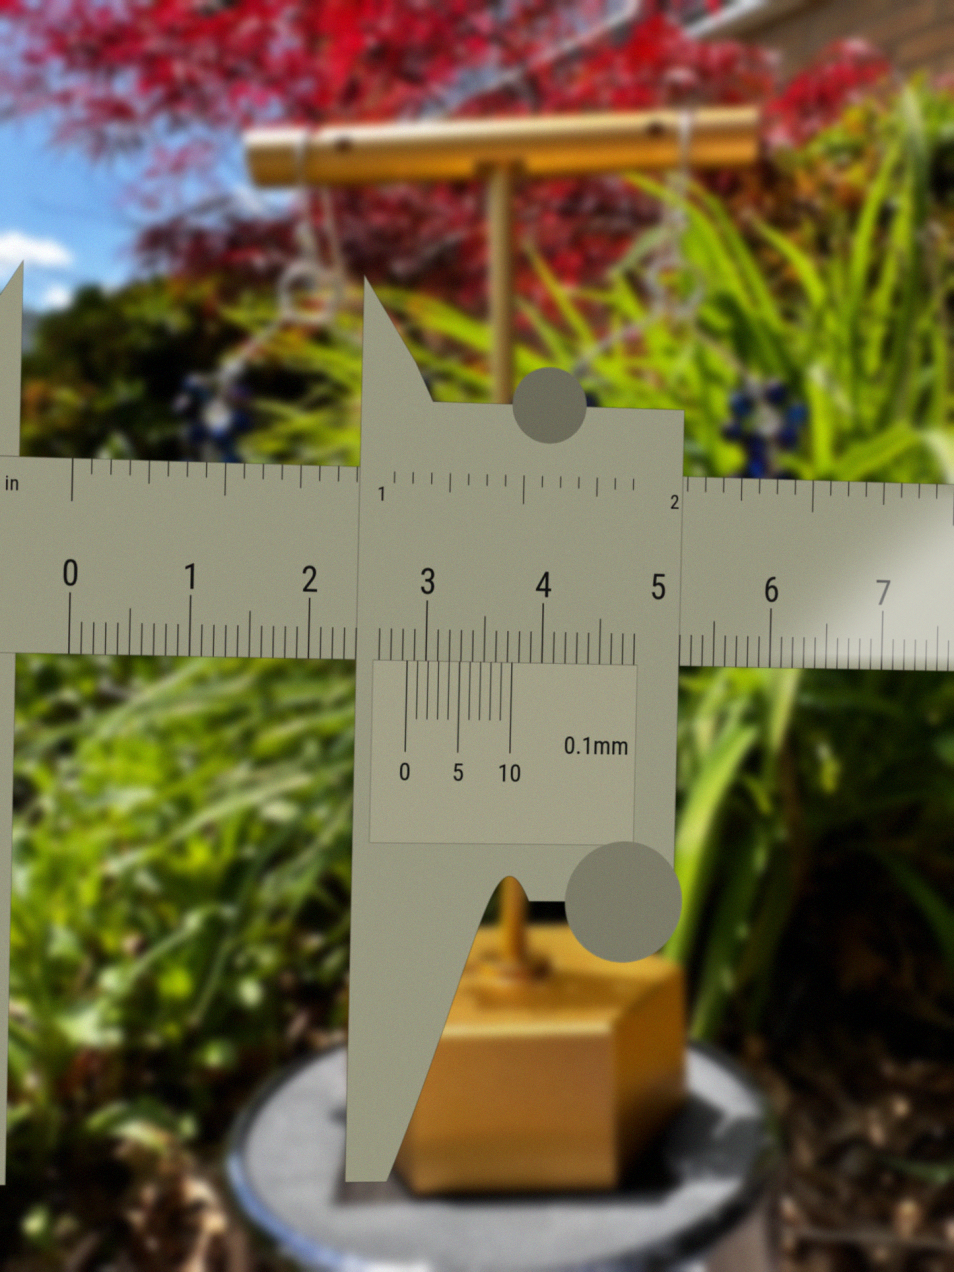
28.4 mm
